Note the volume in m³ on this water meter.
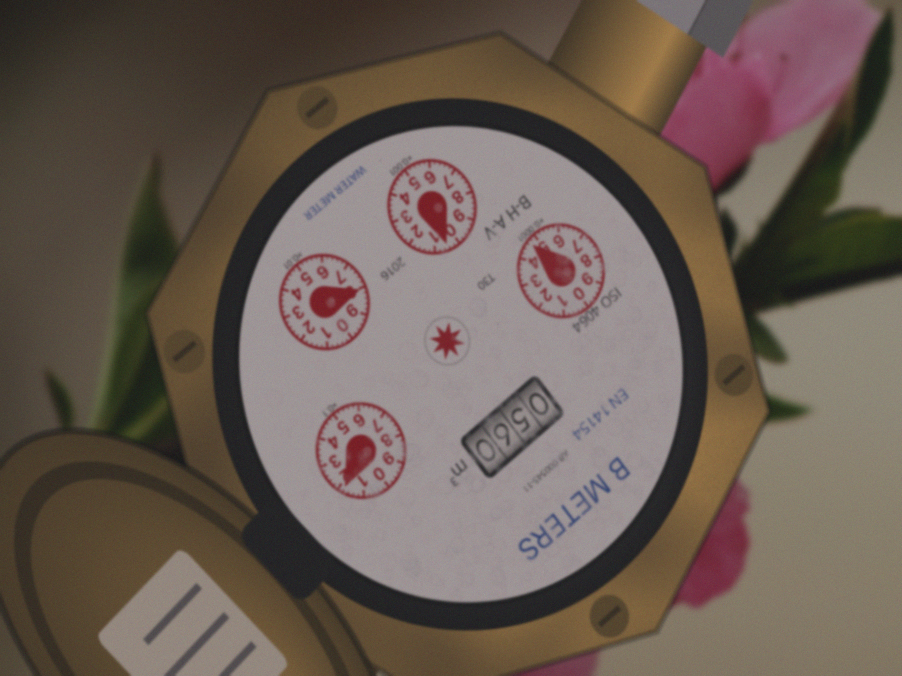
560.1804 m³
